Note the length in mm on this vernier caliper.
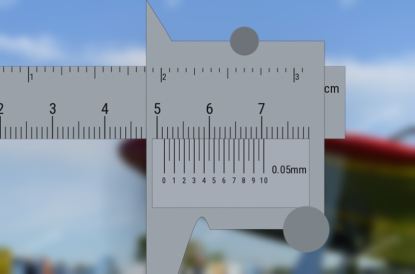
51.4 mm
